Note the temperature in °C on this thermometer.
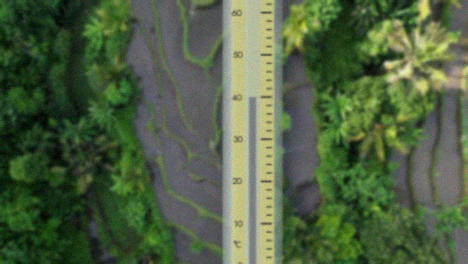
40 °C
